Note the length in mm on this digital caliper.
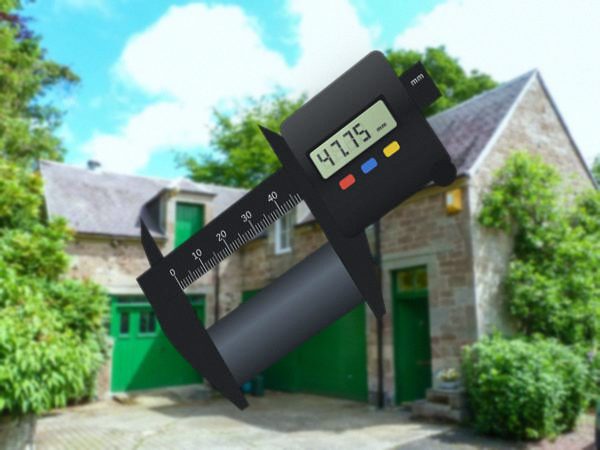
47.75 mm
